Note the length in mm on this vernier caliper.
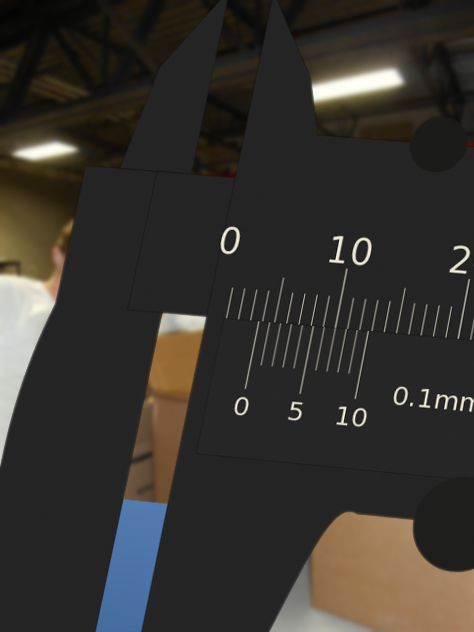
3.7 mm
